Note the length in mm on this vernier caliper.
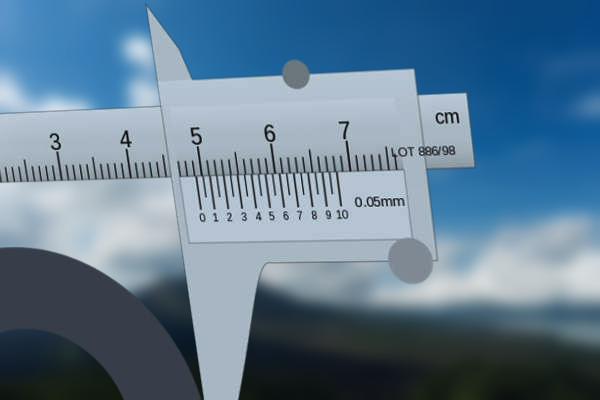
49.2 mm
